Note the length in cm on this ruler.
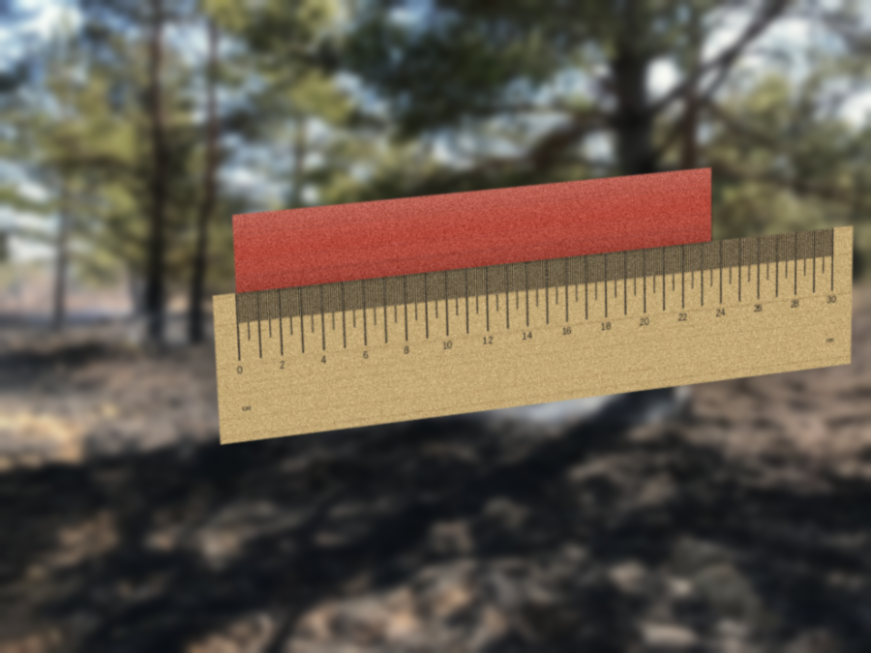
23.5 cm
